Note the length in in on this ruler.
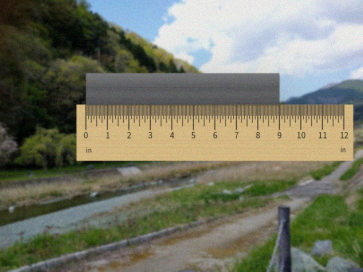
9 in
